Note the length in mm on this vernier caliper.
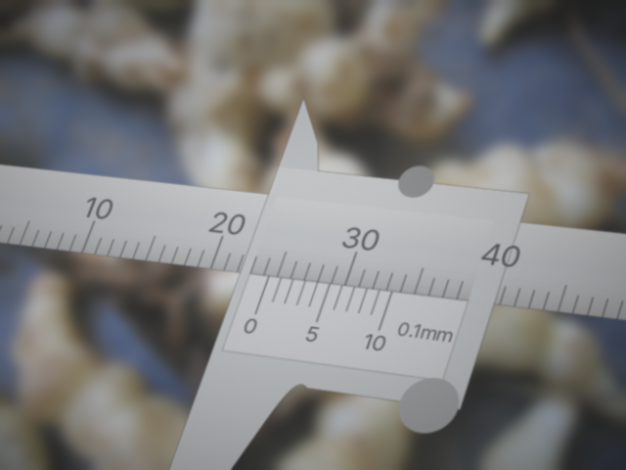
24.4 mm
